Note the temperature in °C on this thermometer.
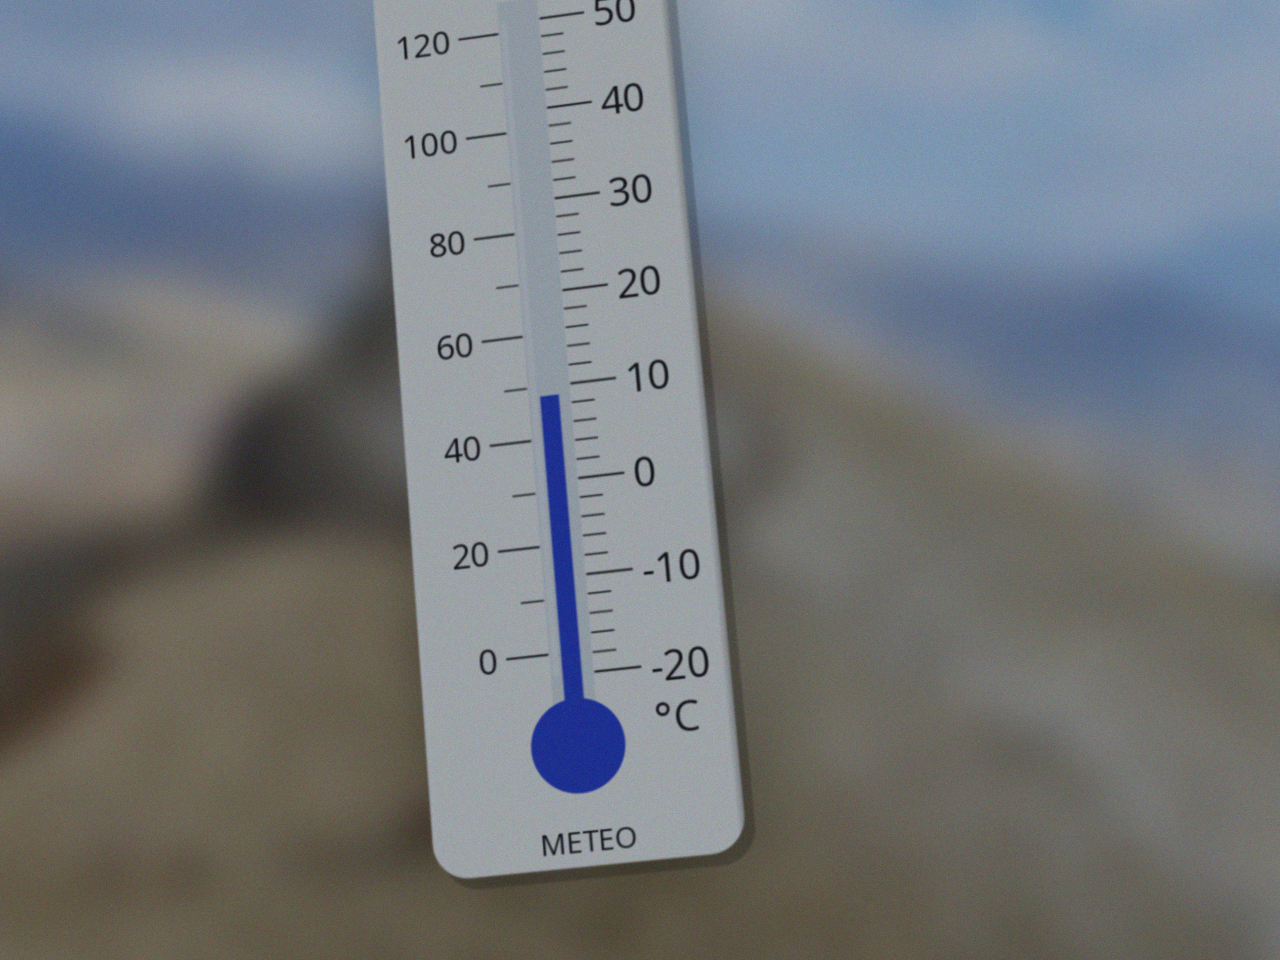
9 °C
